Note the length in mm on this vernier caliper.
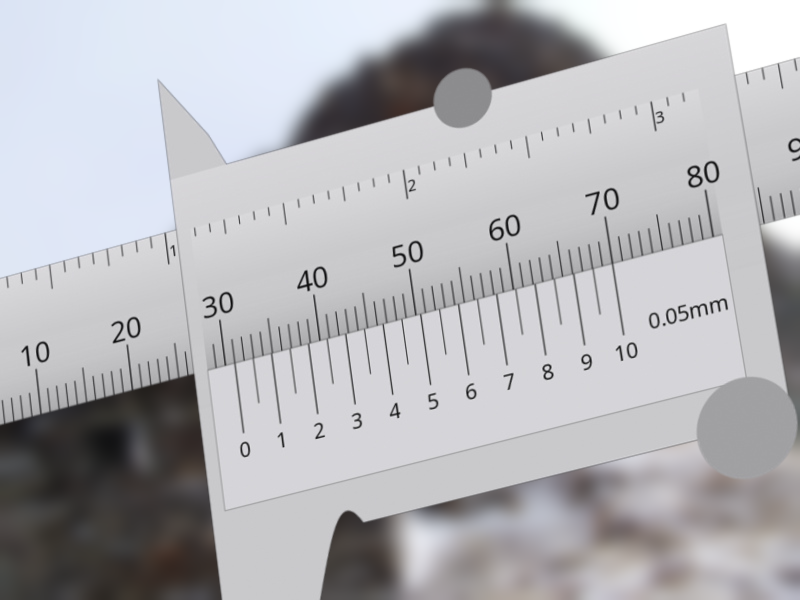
31.0 mm
